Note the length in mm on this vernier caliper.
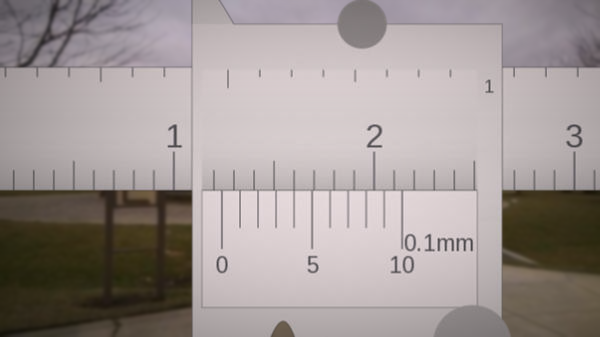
12.4 mm
